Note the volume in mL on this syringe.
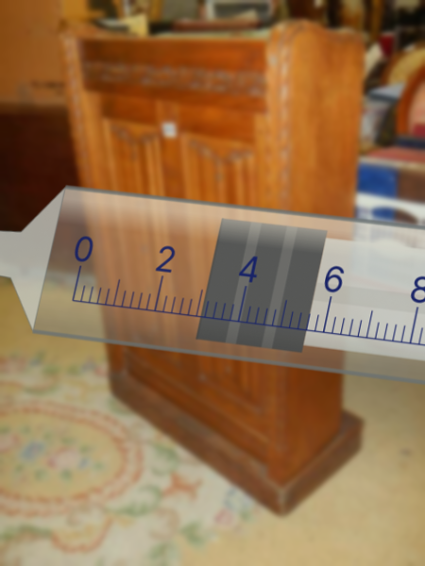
3.1 mL
